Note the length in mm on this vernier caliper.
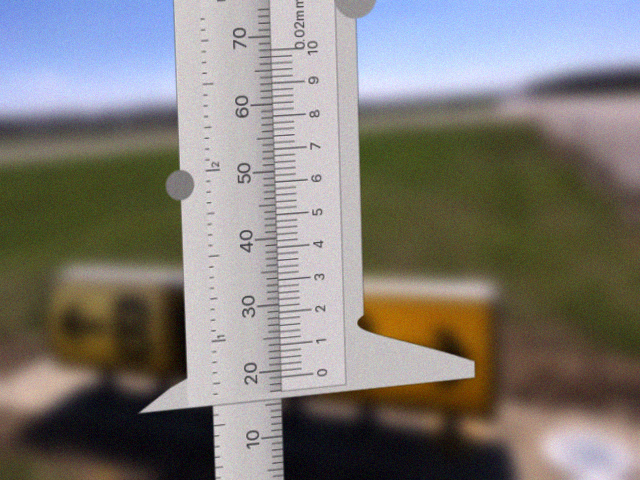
19.0 mm
